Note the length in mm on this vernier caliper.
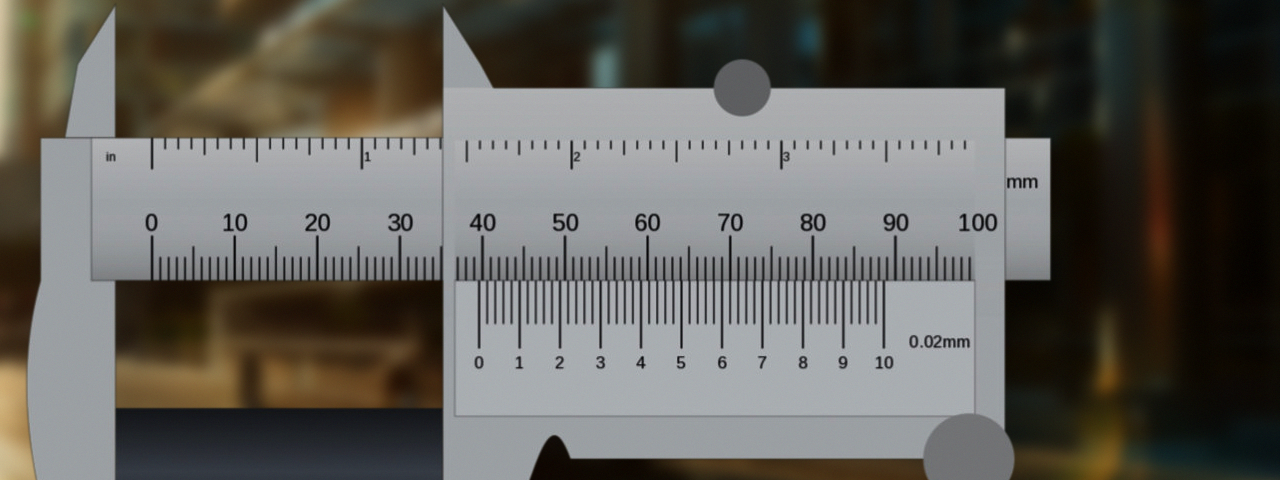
39.6 mm
